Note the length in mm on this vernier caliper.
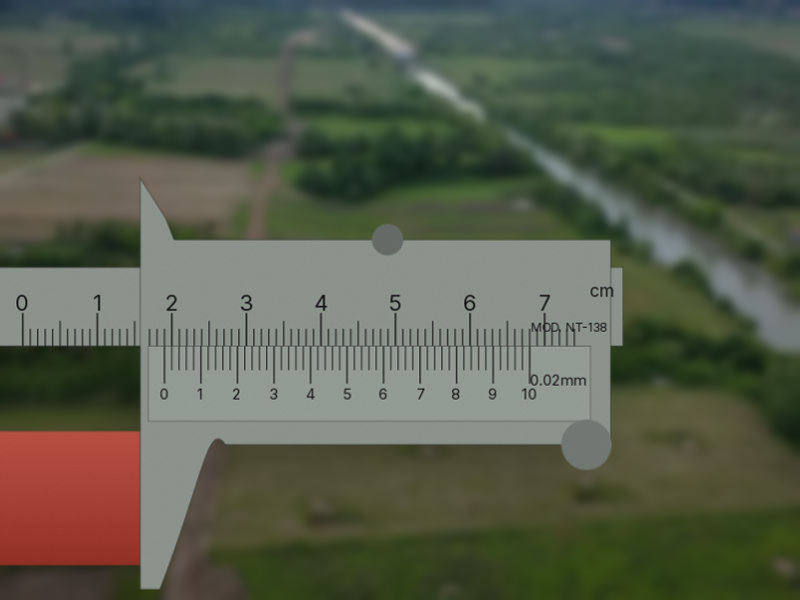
19.0 mm
